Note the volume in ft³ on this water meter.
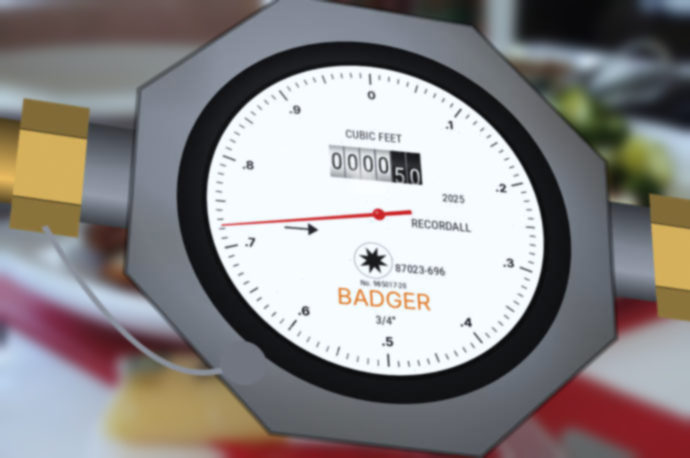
49.72 ft³
